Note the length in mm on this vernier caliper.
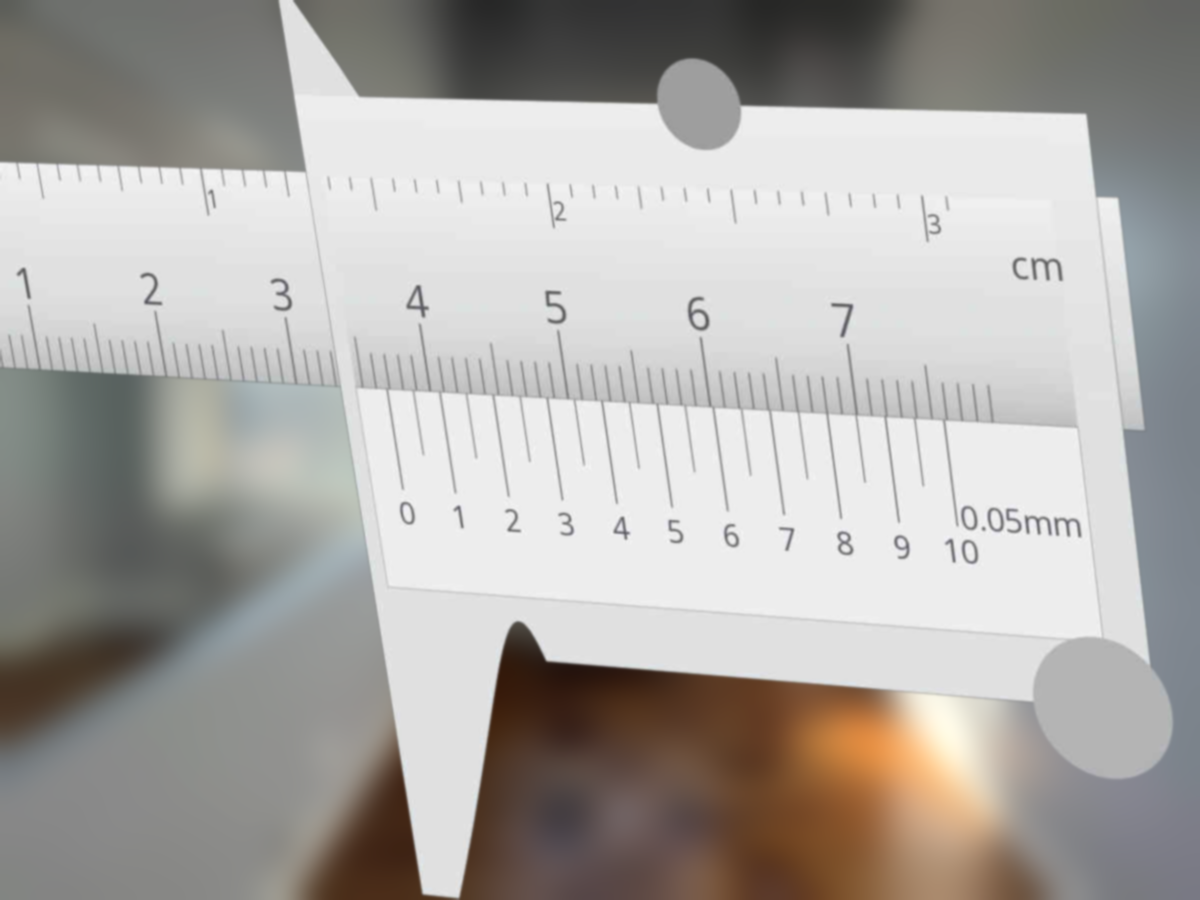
36.8 mm
